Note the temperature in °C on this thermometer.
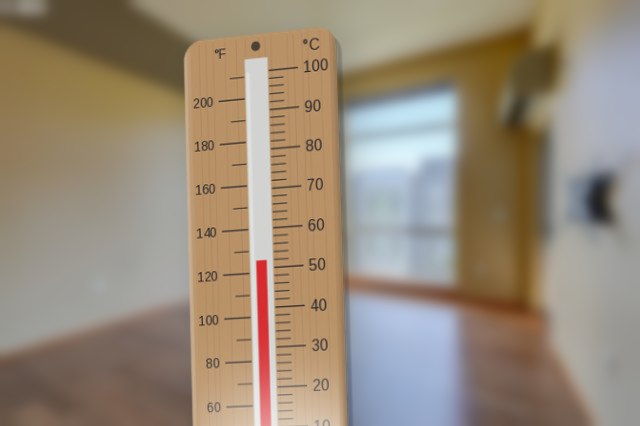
52 °C
